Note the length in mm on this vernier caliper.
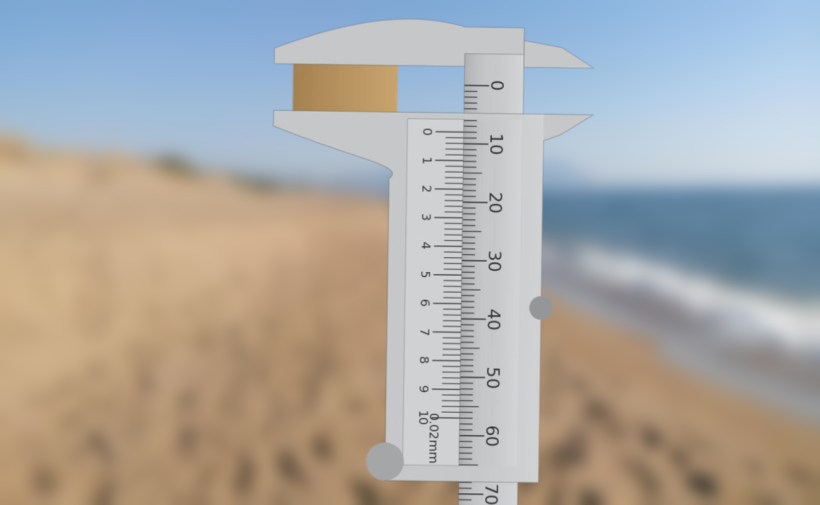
8.0 mm
